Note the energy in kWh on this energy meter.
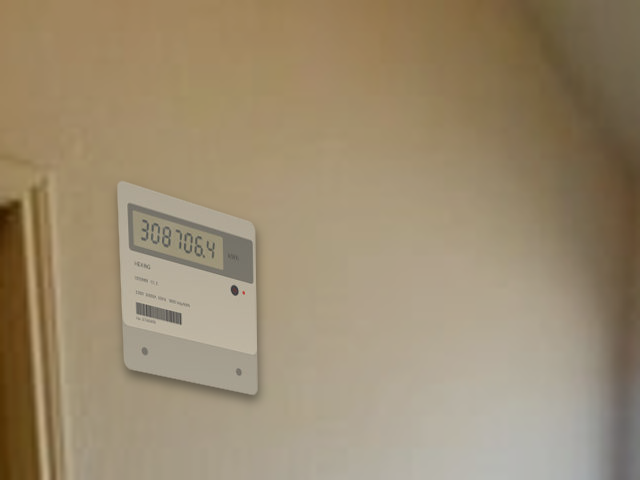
308706.4 kWh
